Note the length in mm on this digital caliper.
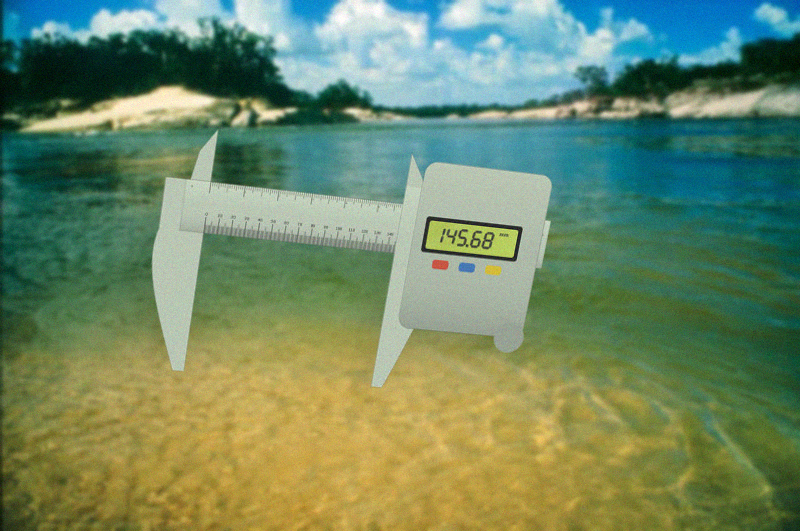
145.68 mm
